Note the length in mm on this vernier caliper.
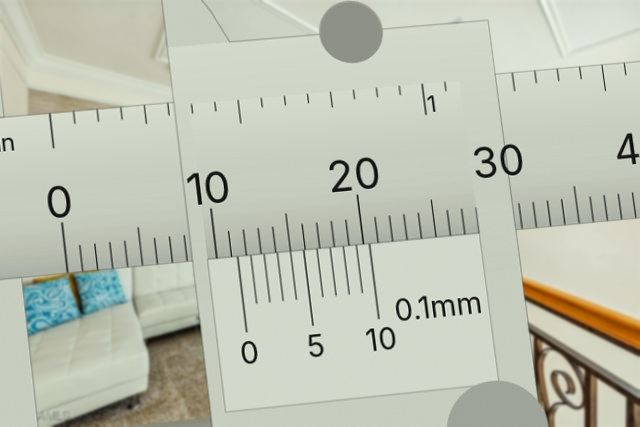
11.4 mm
